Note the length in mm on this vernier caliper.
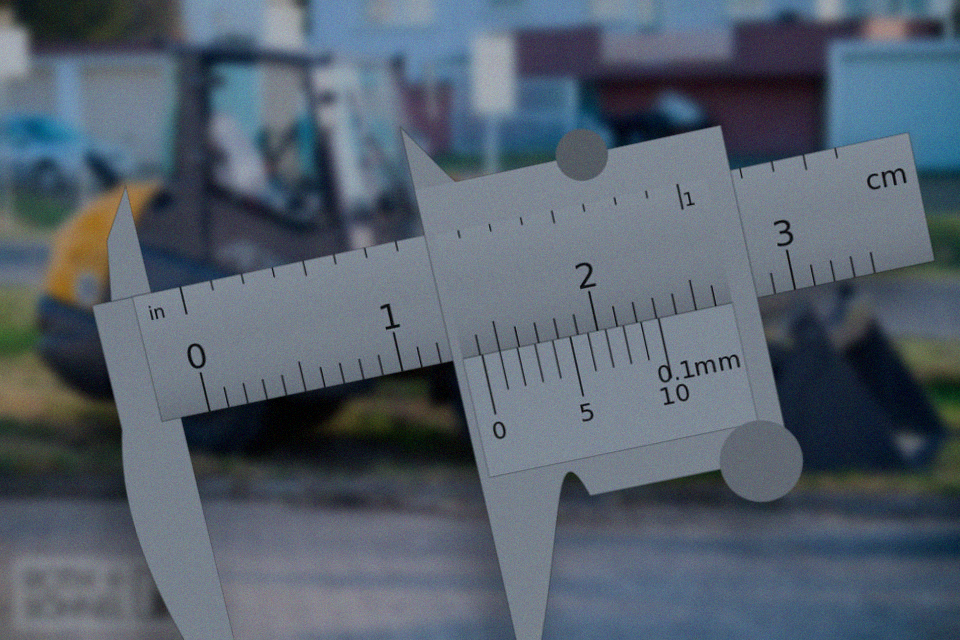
14.1 mm
